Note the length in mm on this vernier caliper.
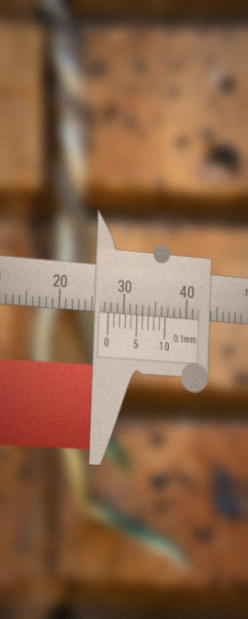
27.6 mm
